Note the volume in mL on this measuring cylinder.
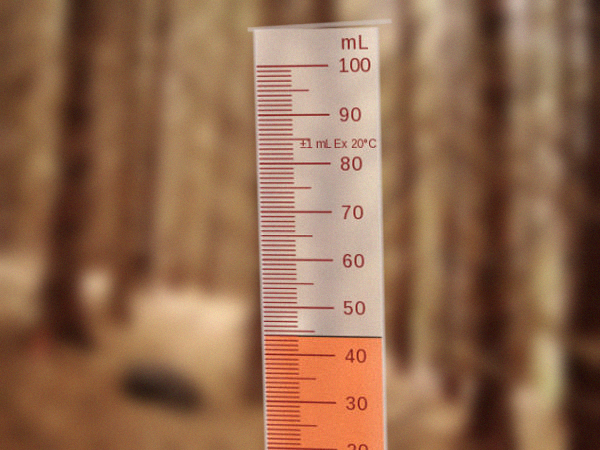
44 mL
